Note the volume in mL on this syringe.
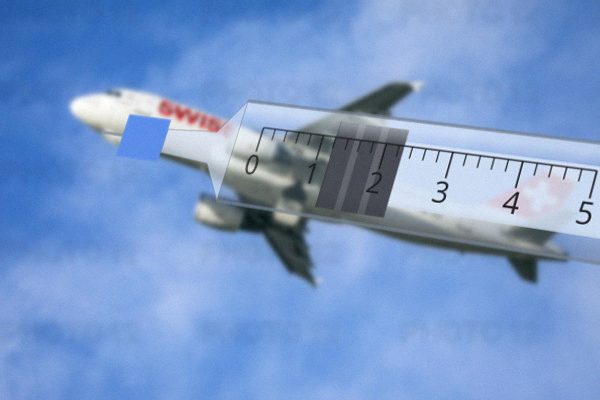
1.2 mL
